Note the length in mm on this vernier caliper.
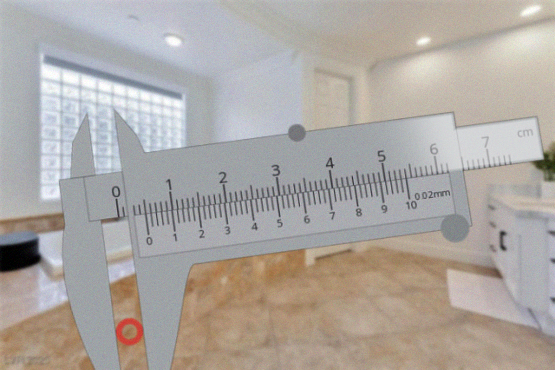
5.0 mm
